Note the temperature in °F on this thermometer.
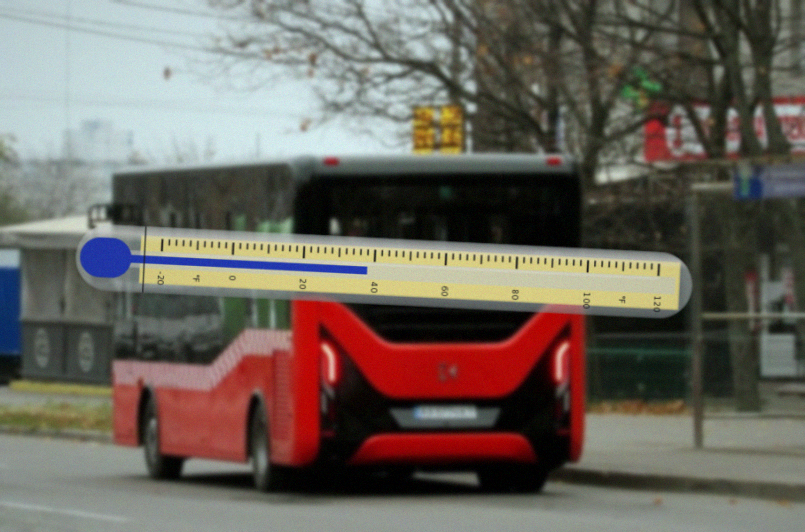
38 °F
